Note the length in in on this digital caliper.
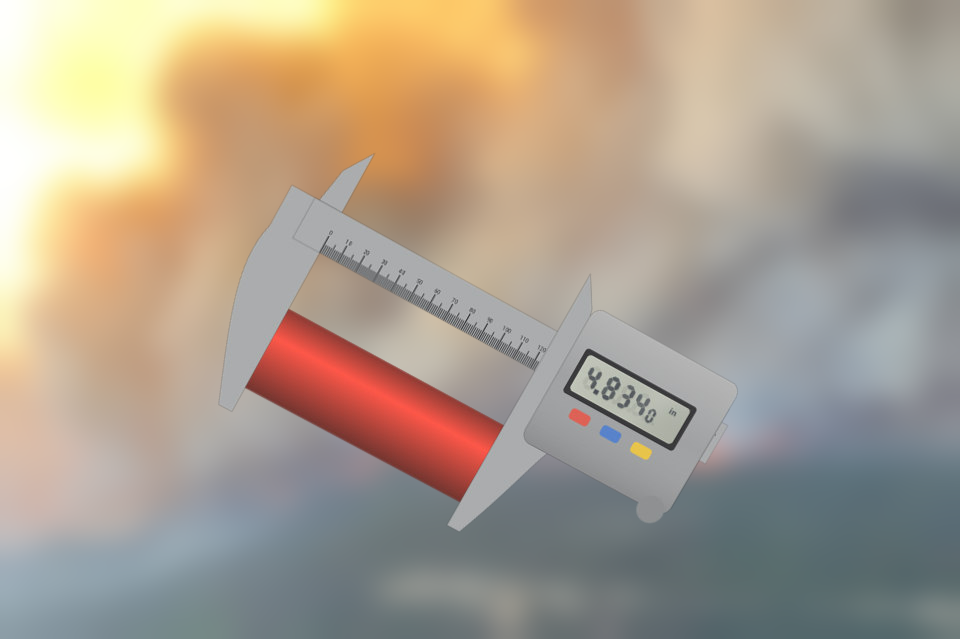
4.8340 in
